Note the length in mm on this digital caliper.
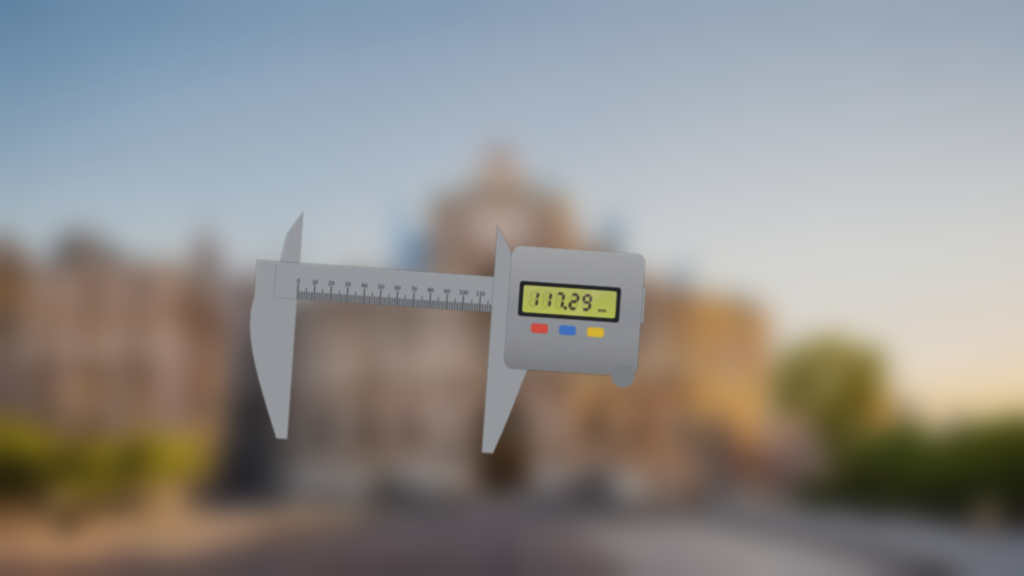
117.29 mm
